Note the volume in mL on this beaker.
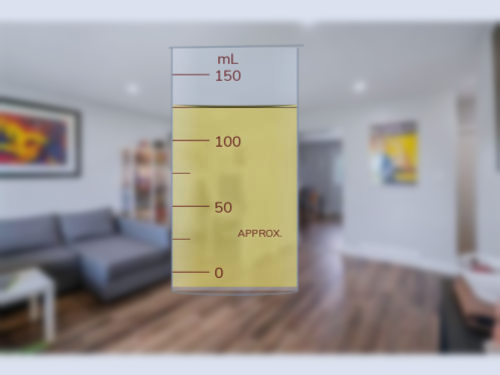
125 mL
